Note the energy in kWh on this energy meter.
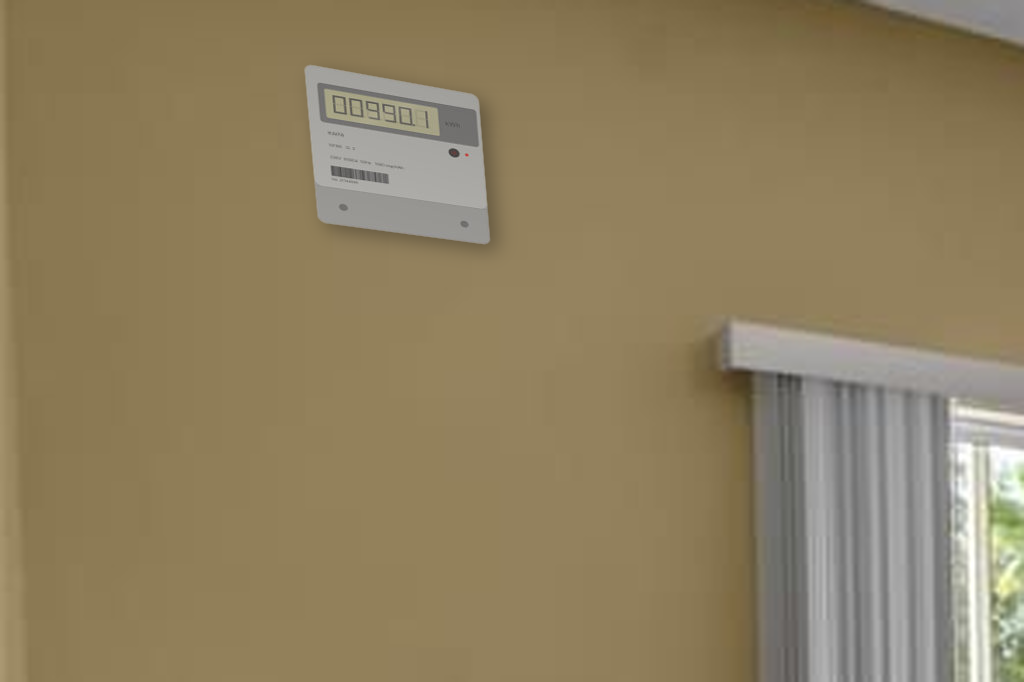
990.1 kWh
